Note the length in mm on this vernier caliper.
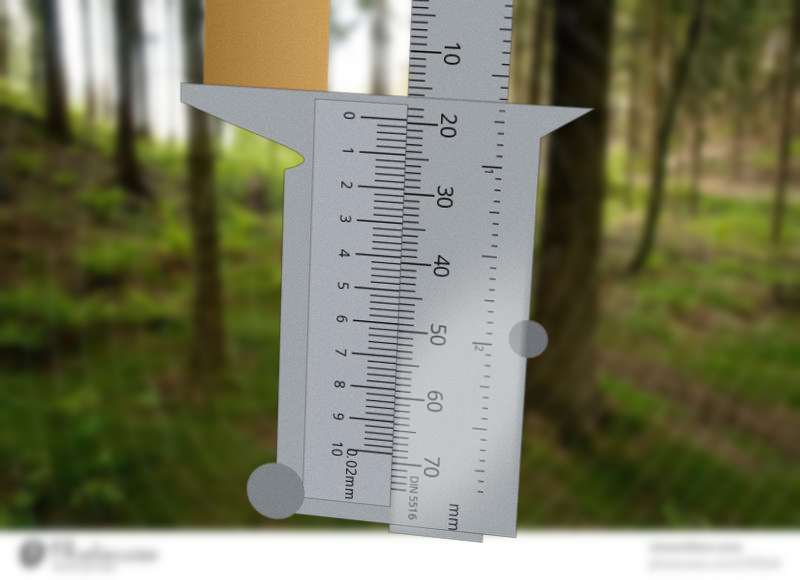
19.6 mm
